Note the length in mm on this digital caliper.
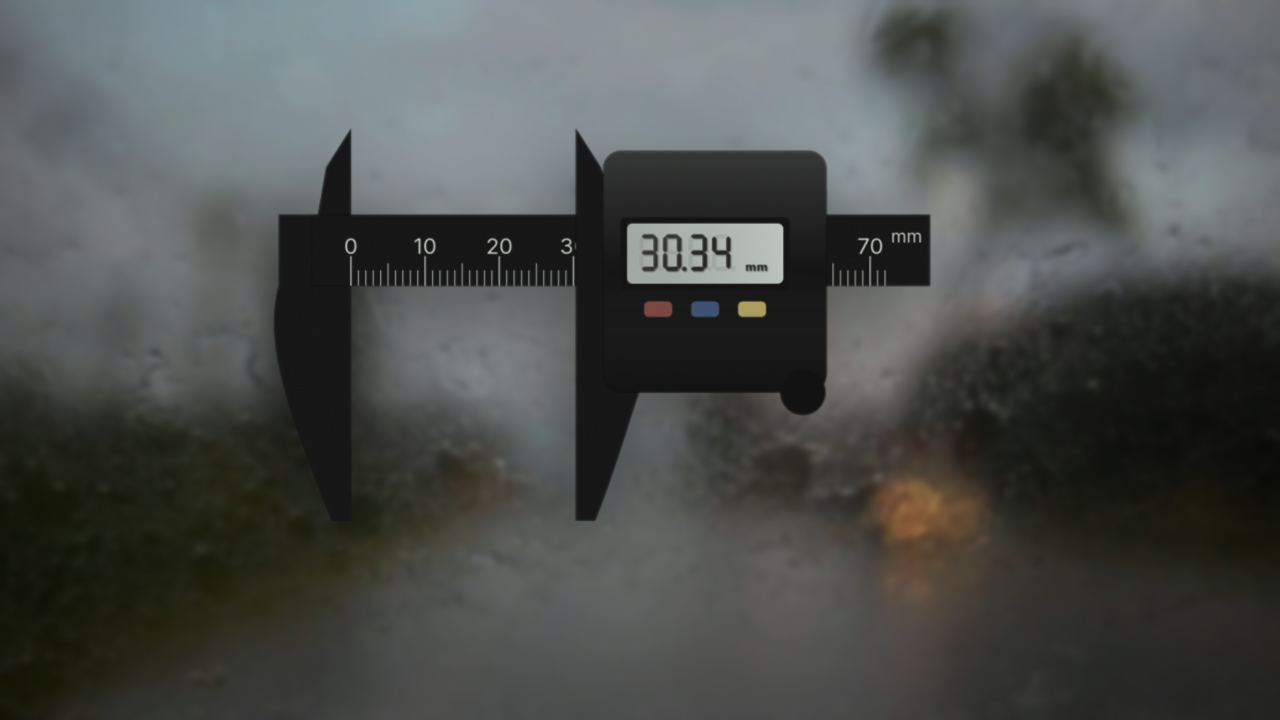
30.34 mm
